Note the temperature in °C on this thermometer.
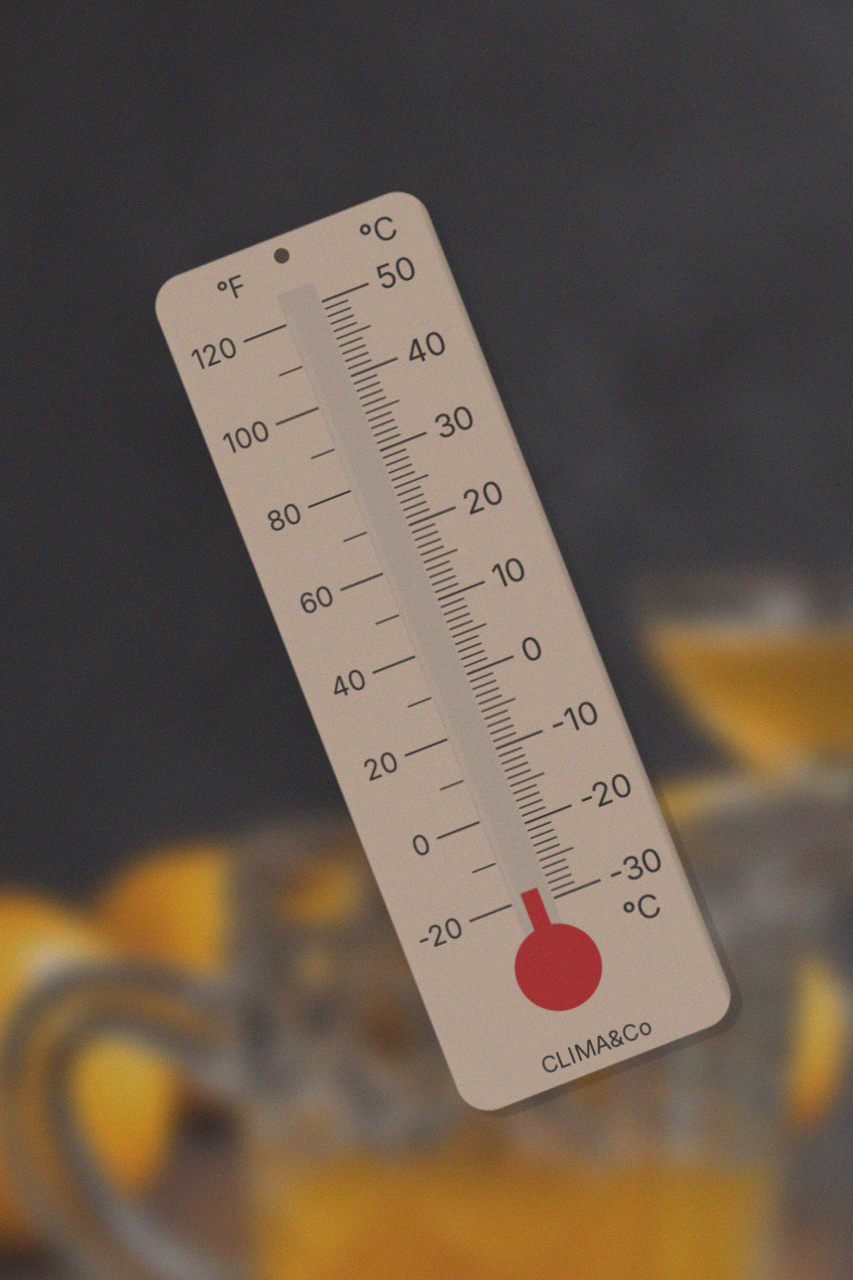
-28 °C
